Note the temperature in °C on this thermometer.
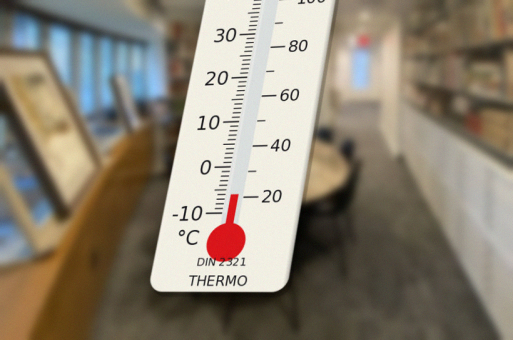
-6 °C
